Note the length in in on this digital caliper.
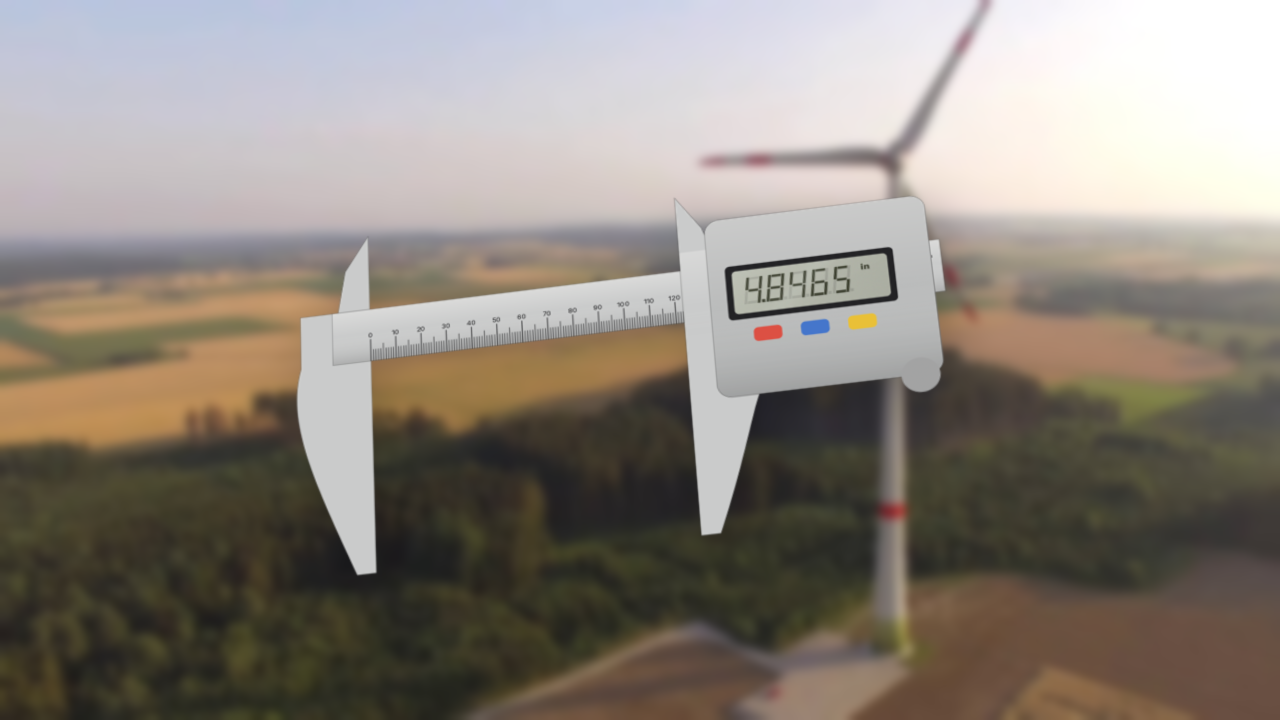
4.8465 in
